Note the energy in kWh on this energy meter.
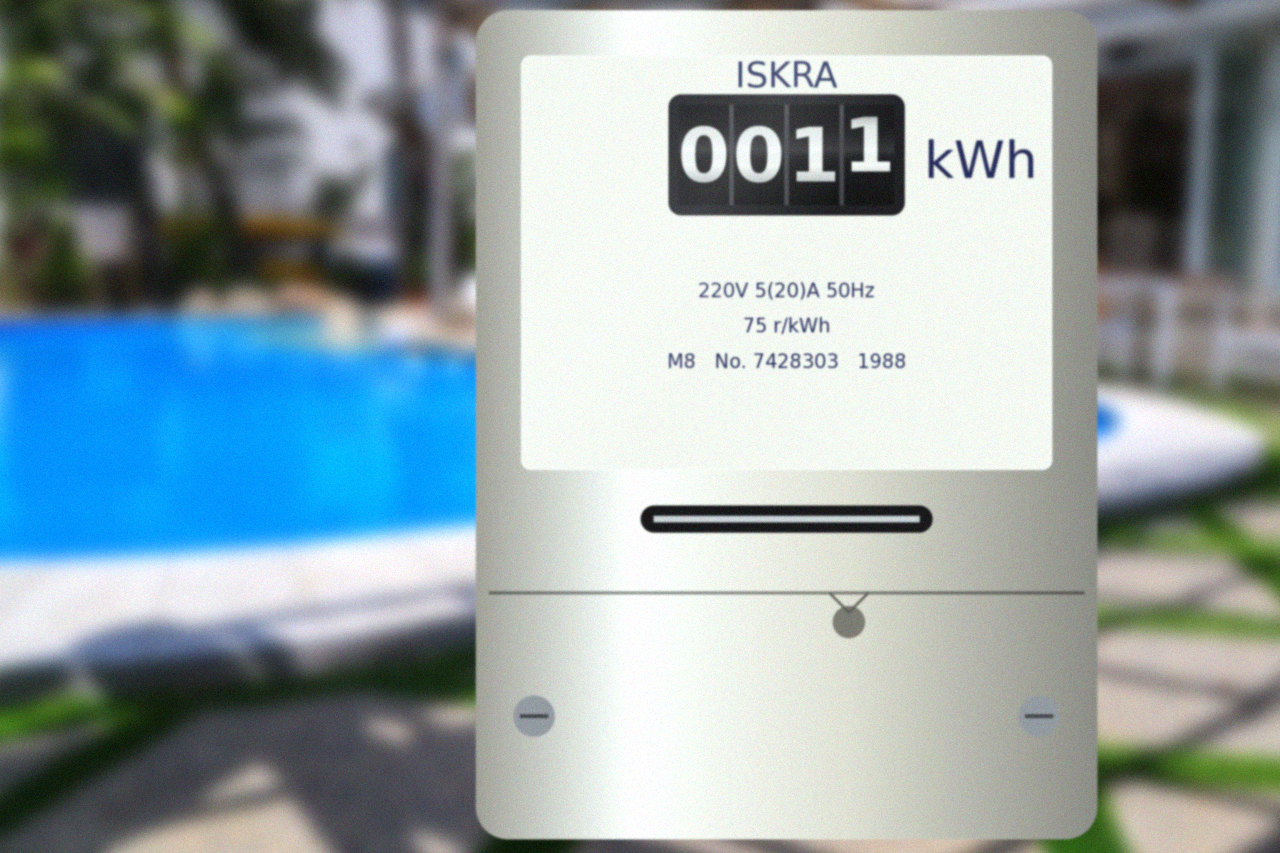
11 kWh
